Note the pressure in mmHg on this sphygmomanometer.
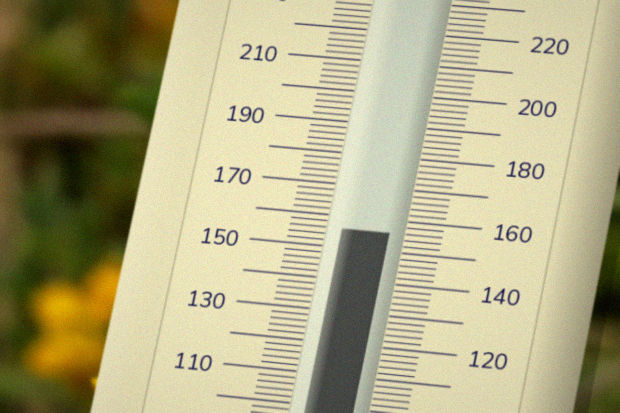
156 mmHg
